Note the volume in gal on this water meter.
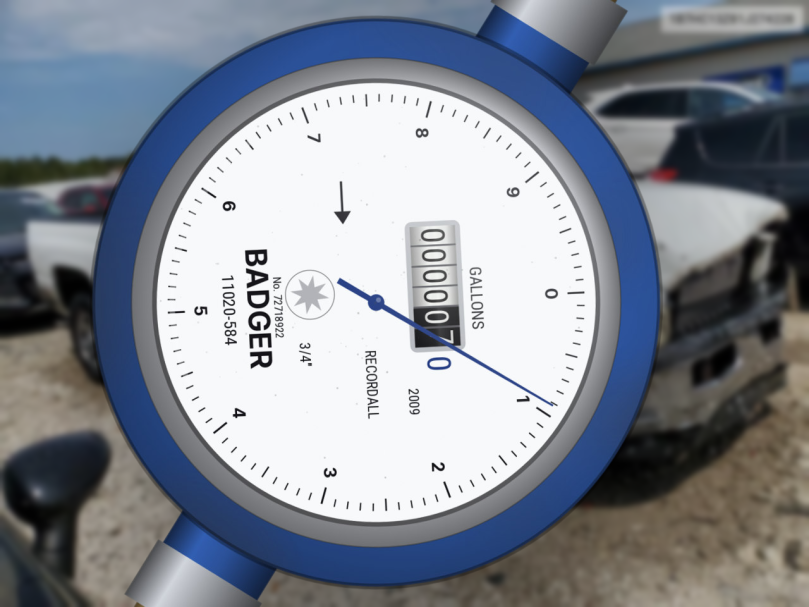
70.9 gal
